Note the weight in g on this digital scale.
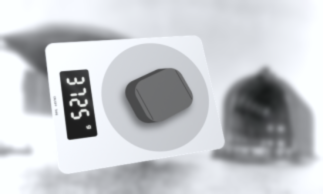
3725 g
